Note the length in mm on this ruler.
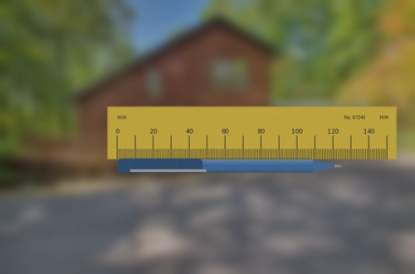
125 mm
